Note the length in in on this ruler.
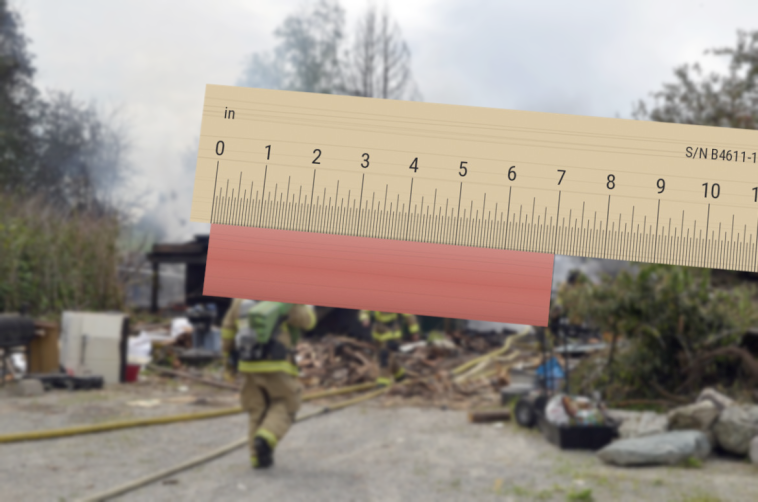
7 in
